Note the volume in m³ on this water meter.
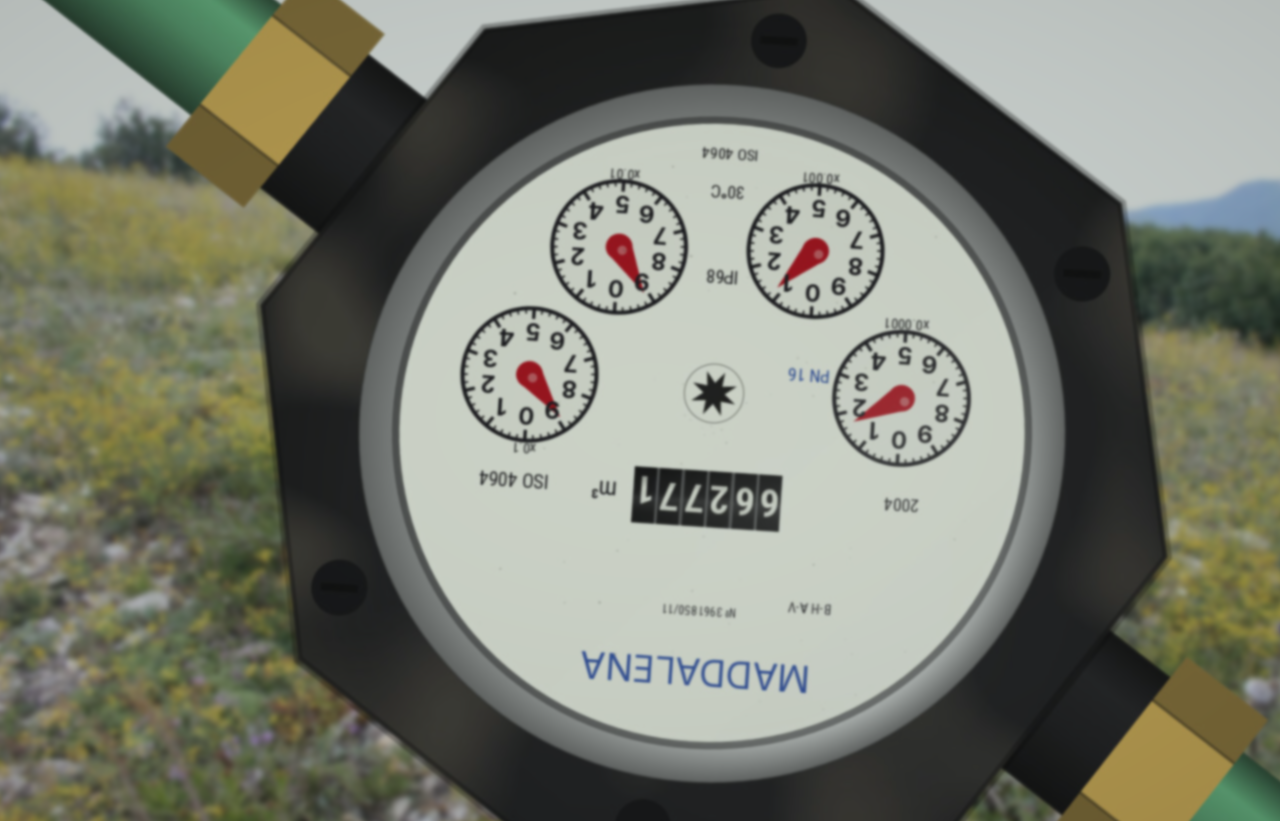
662770.8911 m³
